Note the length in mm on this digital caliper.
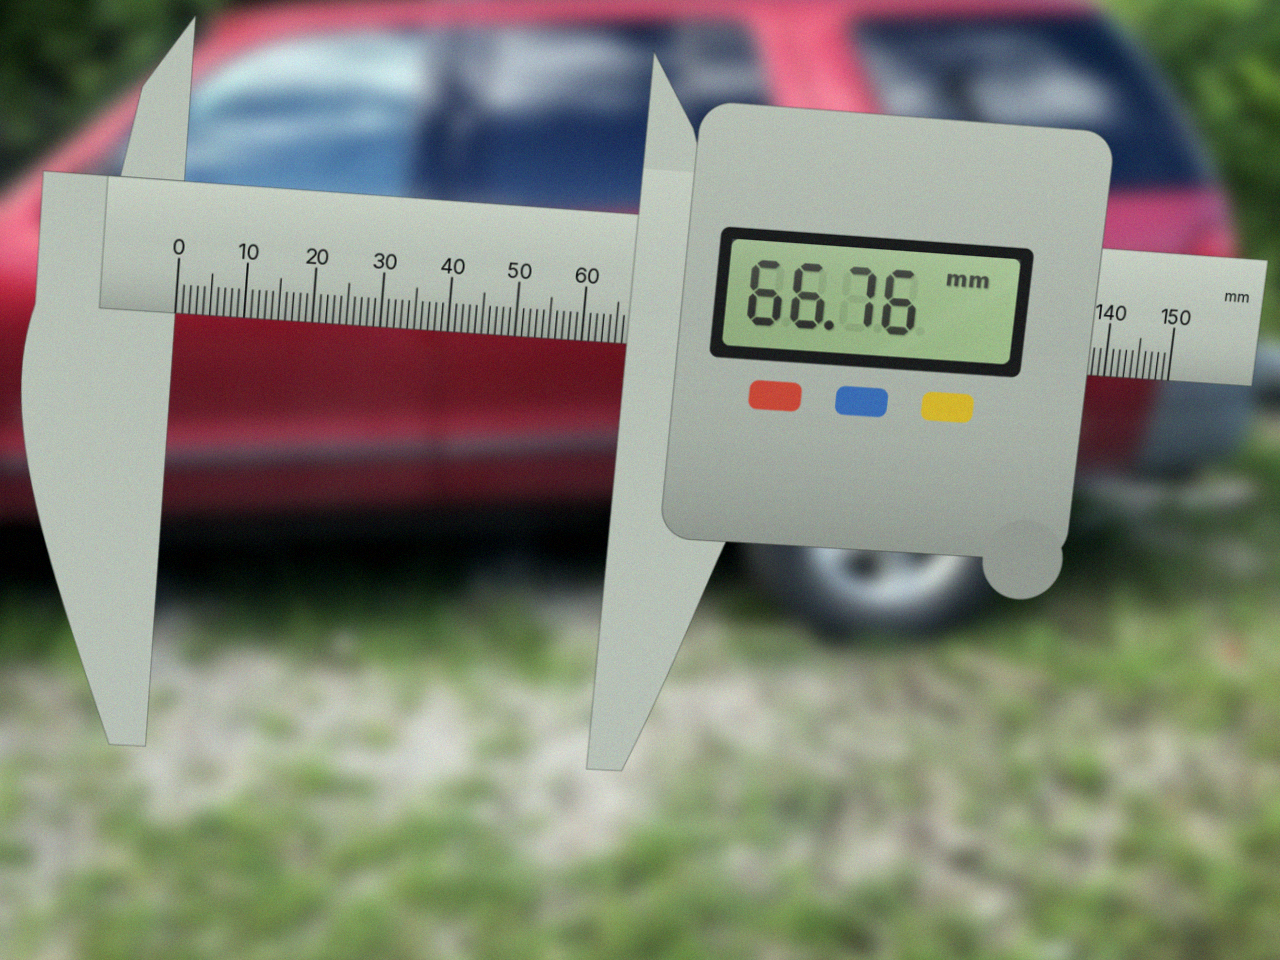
66.76 mm
